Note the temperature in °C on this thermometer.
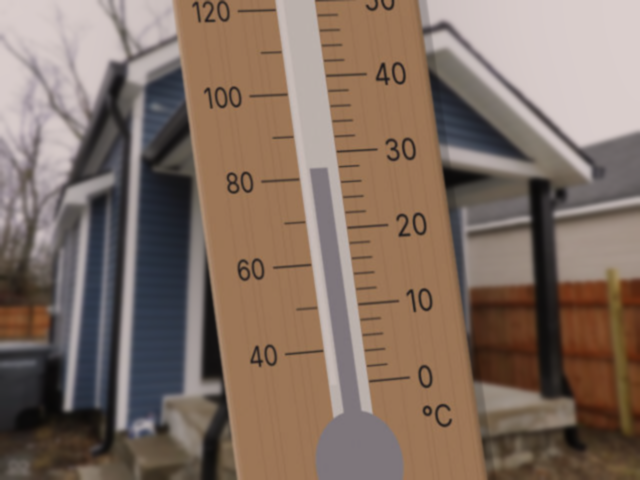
28 °C
